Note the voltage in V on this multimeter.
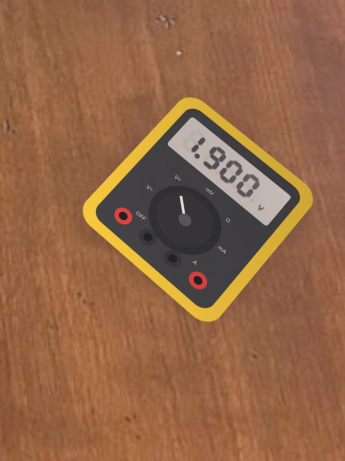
1.900 V
